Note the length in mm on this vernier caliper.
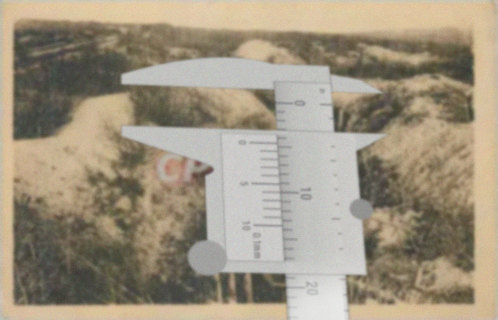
4.6 mm
